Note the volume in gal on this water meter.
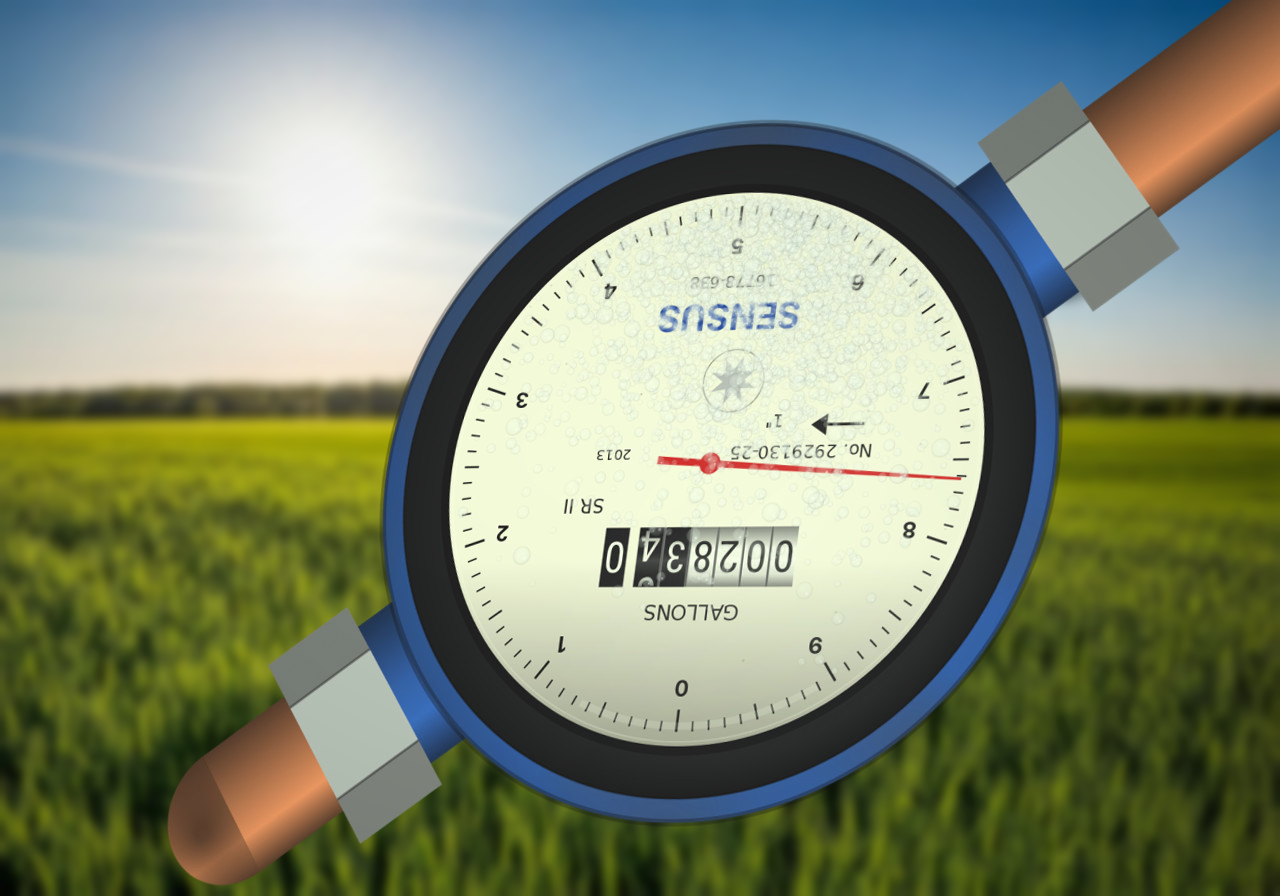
28337.6 gal
